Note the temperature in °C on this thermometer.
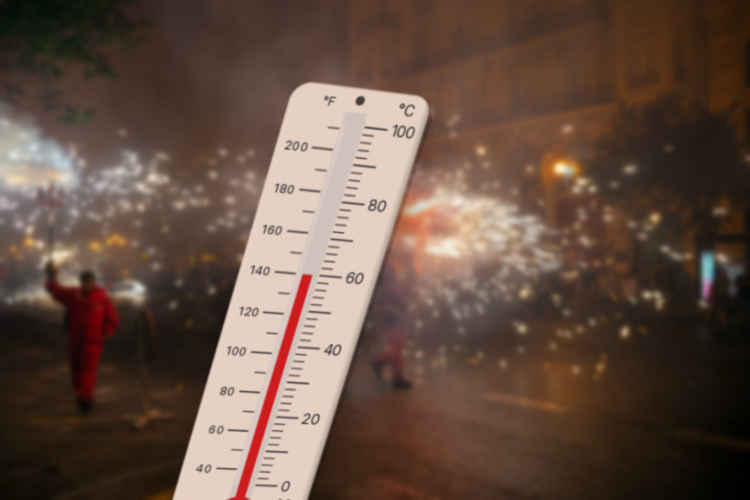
60 °C
